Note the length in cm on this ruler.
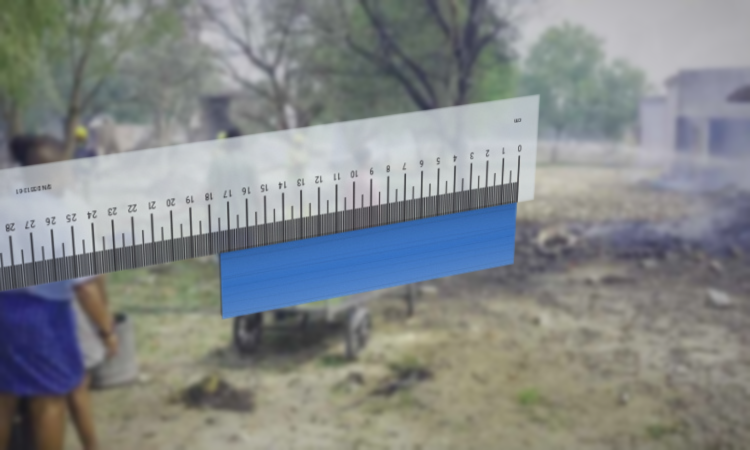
17.5 cm
